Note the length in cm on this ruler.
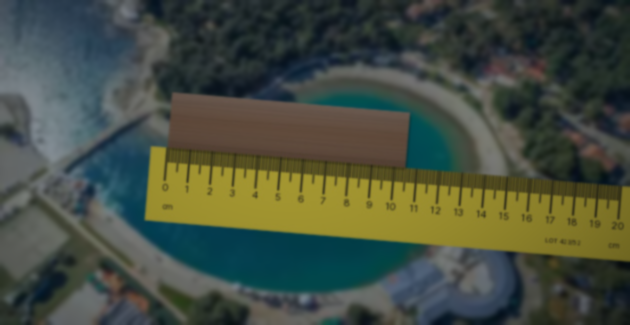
10.5 cm
